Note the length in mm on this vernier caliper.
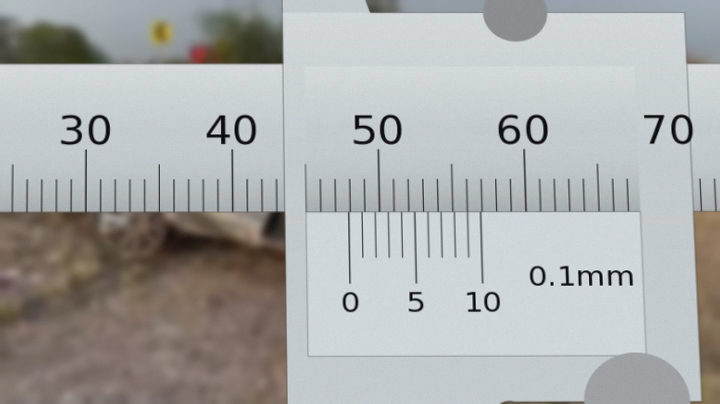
47.9 mm
